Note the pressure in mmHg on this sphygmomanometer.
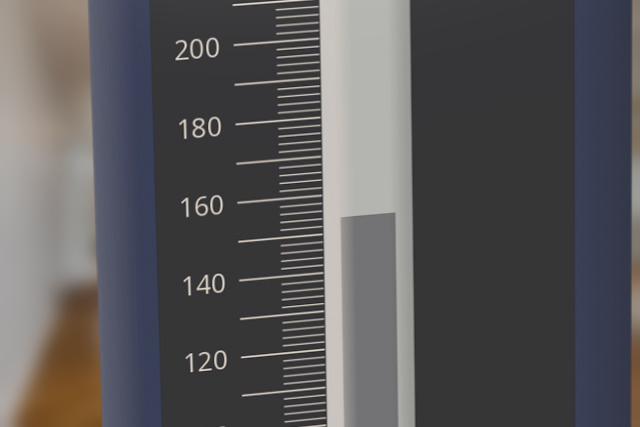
154 mmHg
